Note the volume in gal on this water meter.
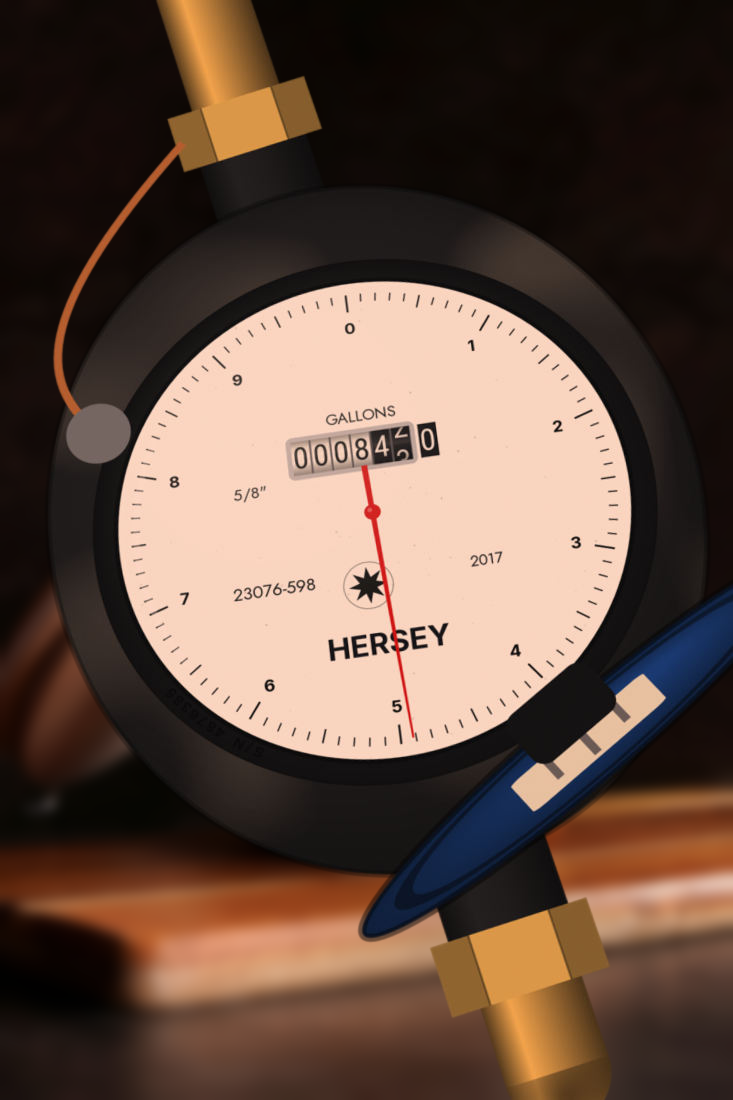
8424.9 gal
